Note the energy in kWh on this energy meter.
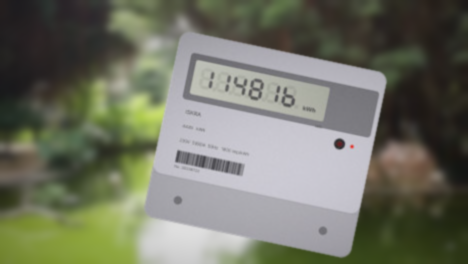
114816 kWh
